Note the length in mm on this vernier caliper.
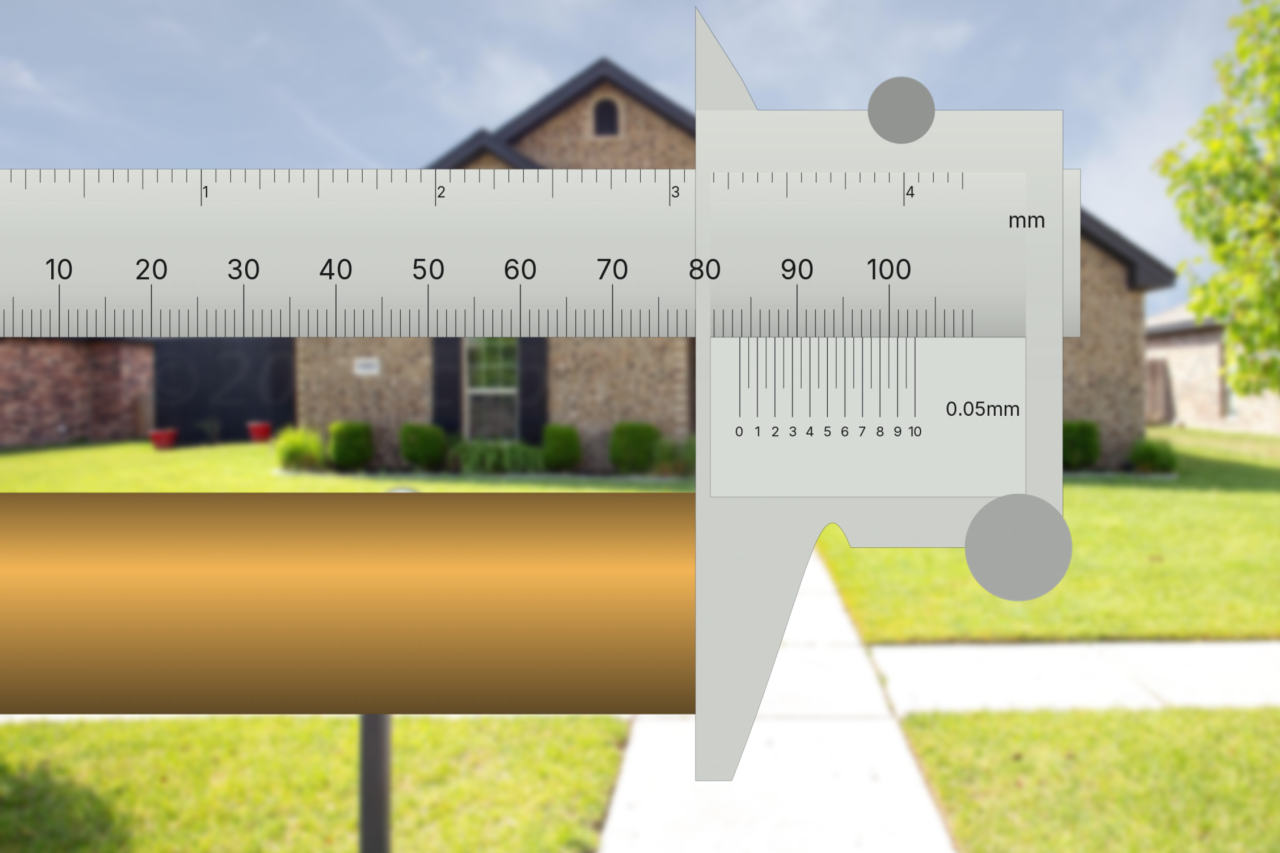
83.8 mm
